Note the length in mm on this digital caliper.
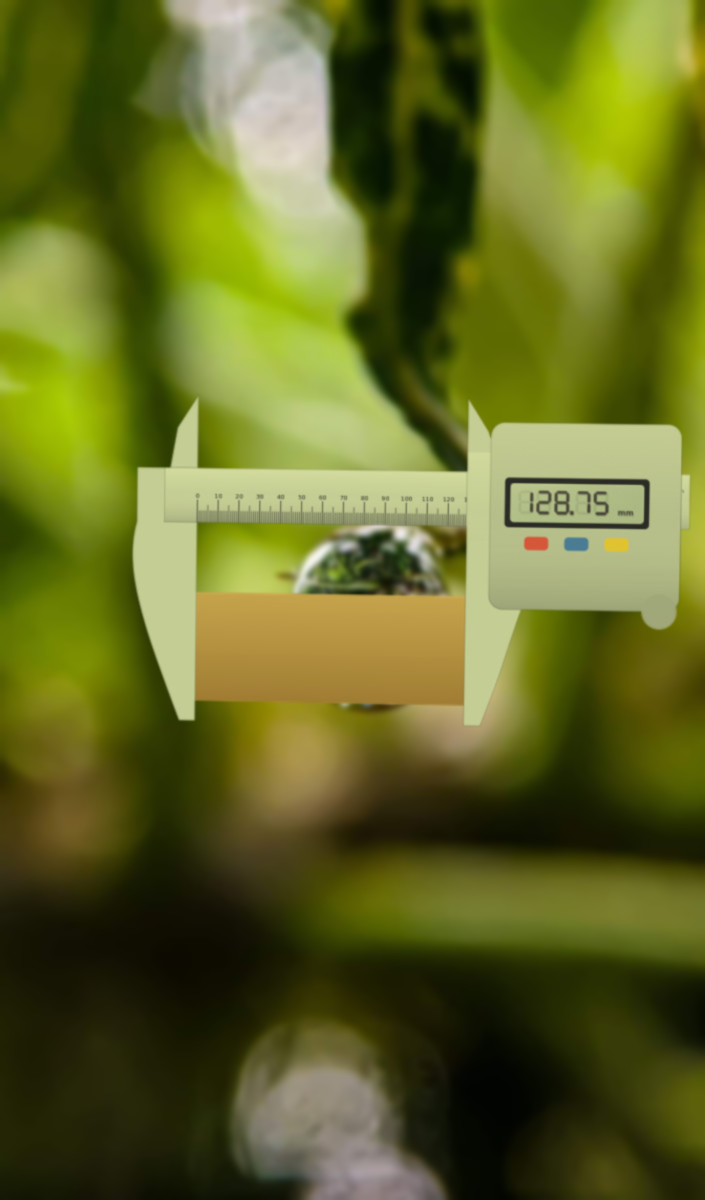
128.75 mm
